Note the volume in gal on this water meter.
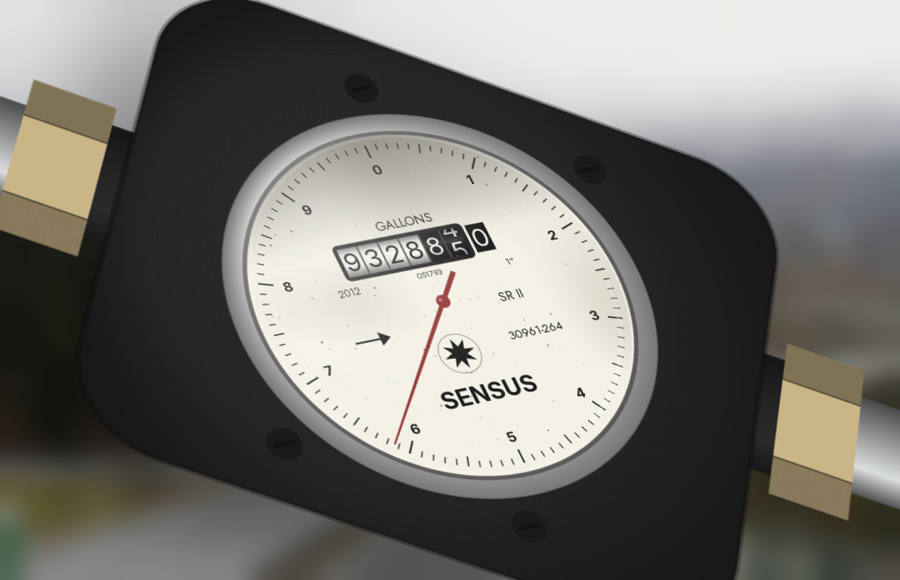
9328846.1 gal
